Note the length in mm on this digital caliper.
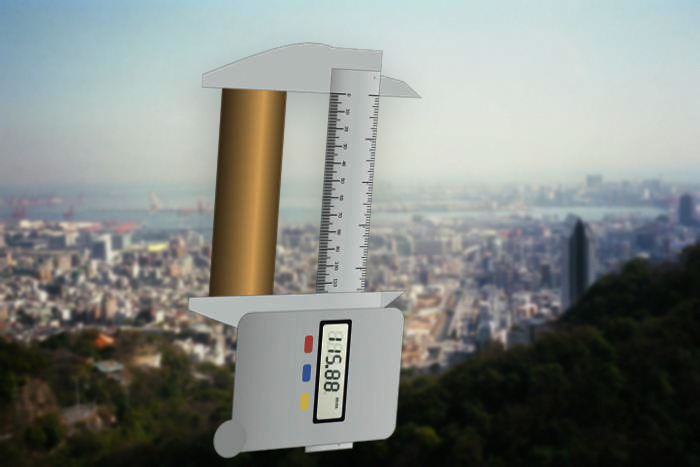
115.88 mm
